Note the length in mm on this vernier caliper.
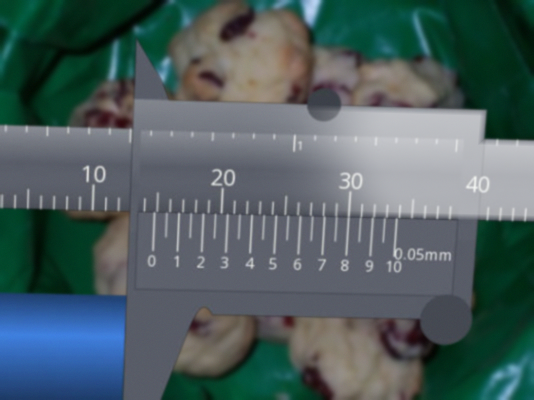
14.8 mm
